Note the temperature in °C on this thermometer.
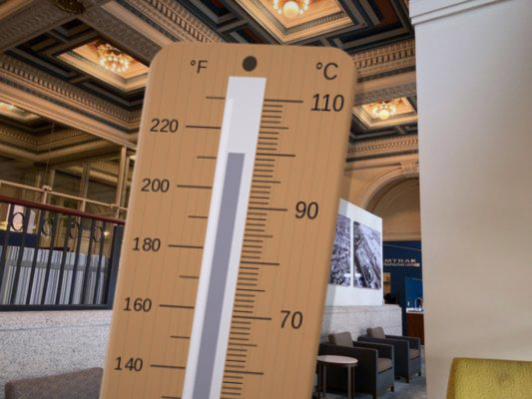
100 °C
